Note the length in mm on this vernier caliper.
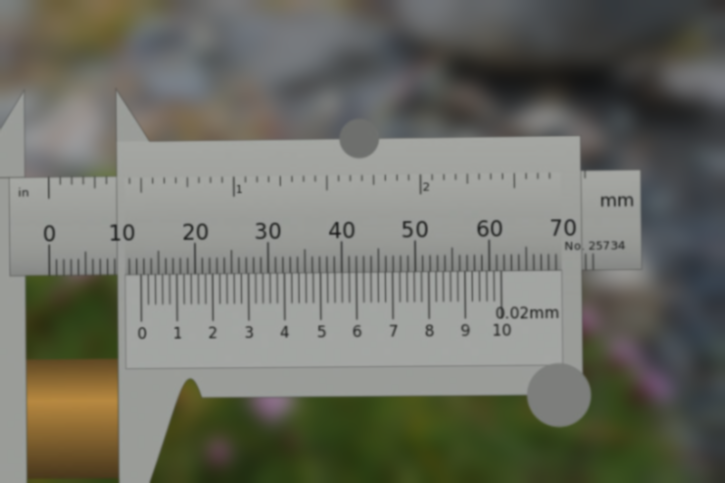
12.6 mm
